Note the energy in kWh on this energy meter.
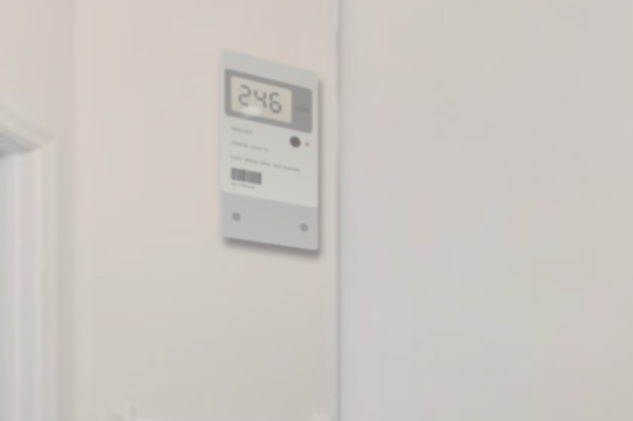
246 kWh
